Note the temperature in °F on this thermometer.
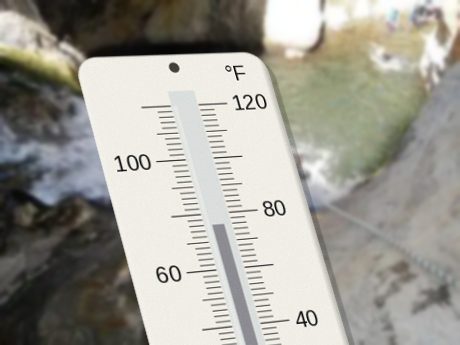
76 °F
